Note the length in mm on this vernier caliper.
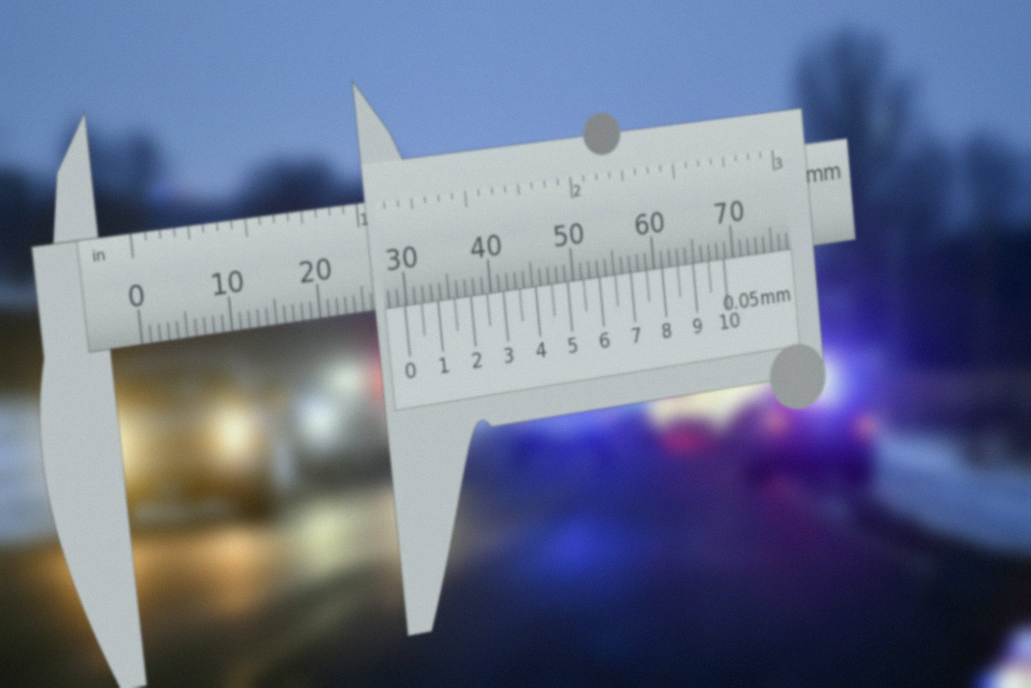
29.8 mm
